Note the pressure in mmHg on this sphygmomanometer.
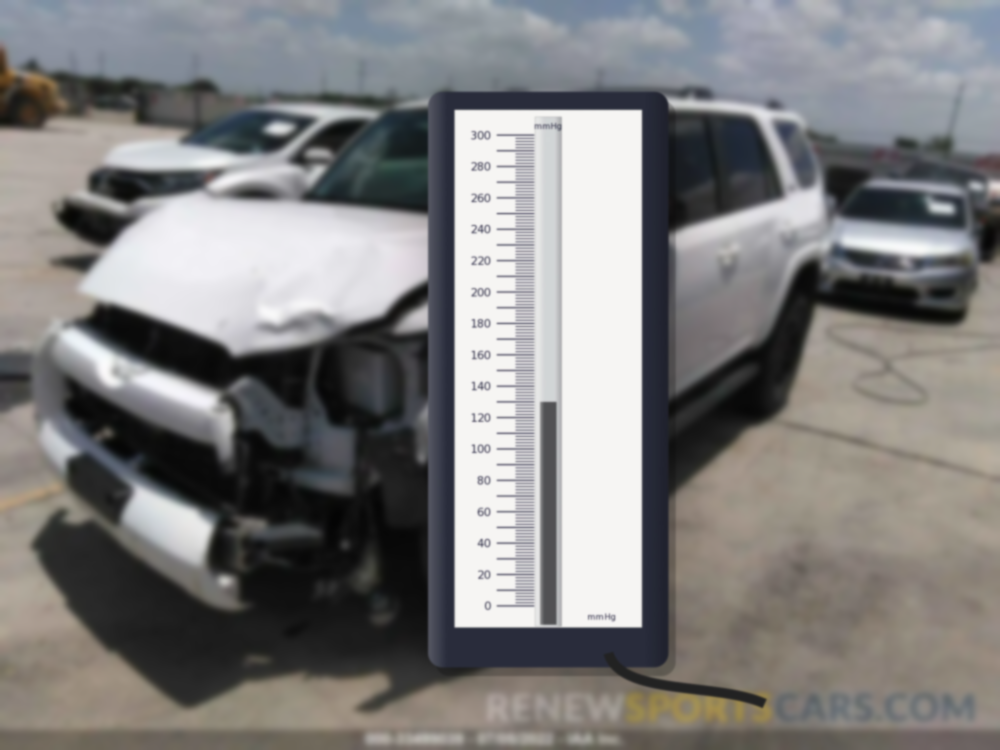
130 mmHg
